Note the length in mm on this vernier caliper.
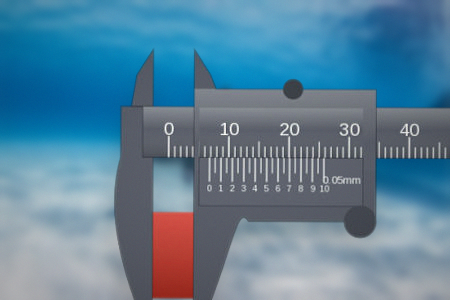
6.8 mm
